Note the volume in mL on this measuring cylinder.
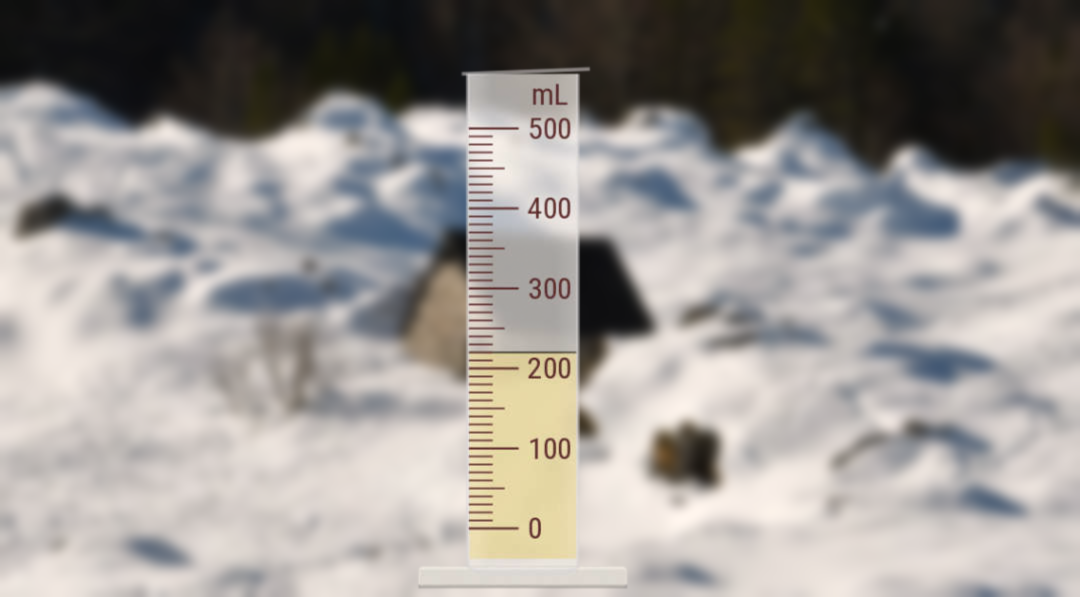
220 mL
